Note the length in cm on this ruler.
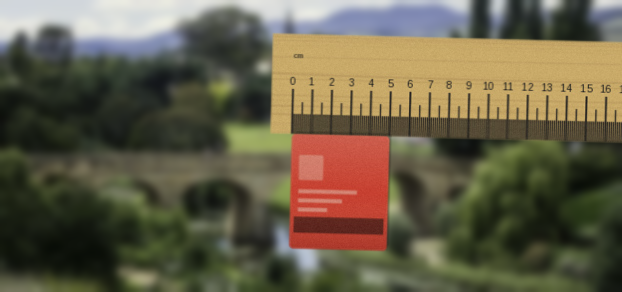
5 cm
